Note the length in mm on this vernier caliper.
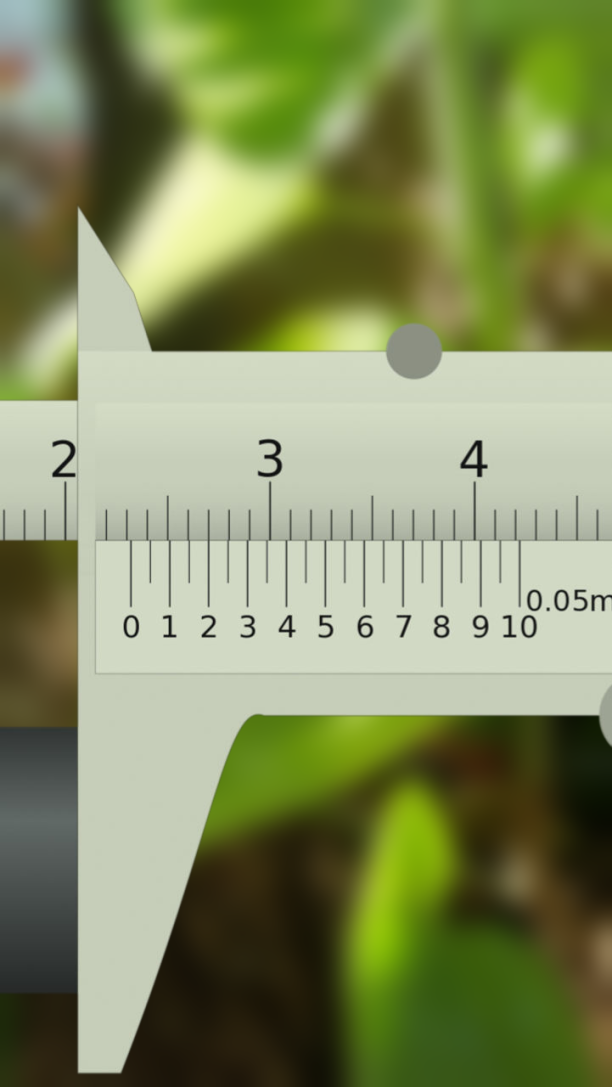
23.2 mm
